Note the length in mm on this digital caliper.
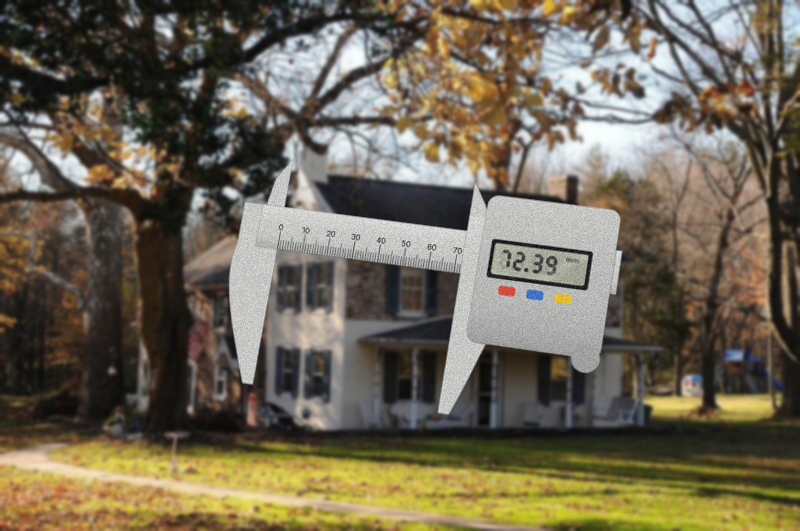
72.39 mm
